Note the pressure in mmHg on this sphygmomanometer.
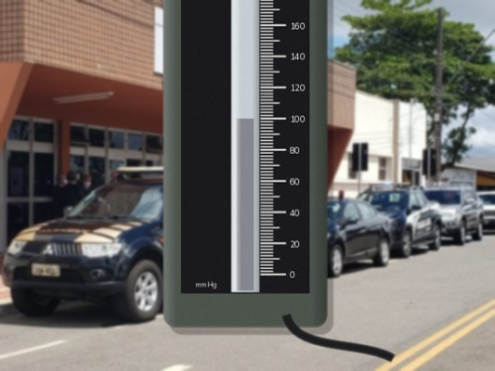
100 mmHg
